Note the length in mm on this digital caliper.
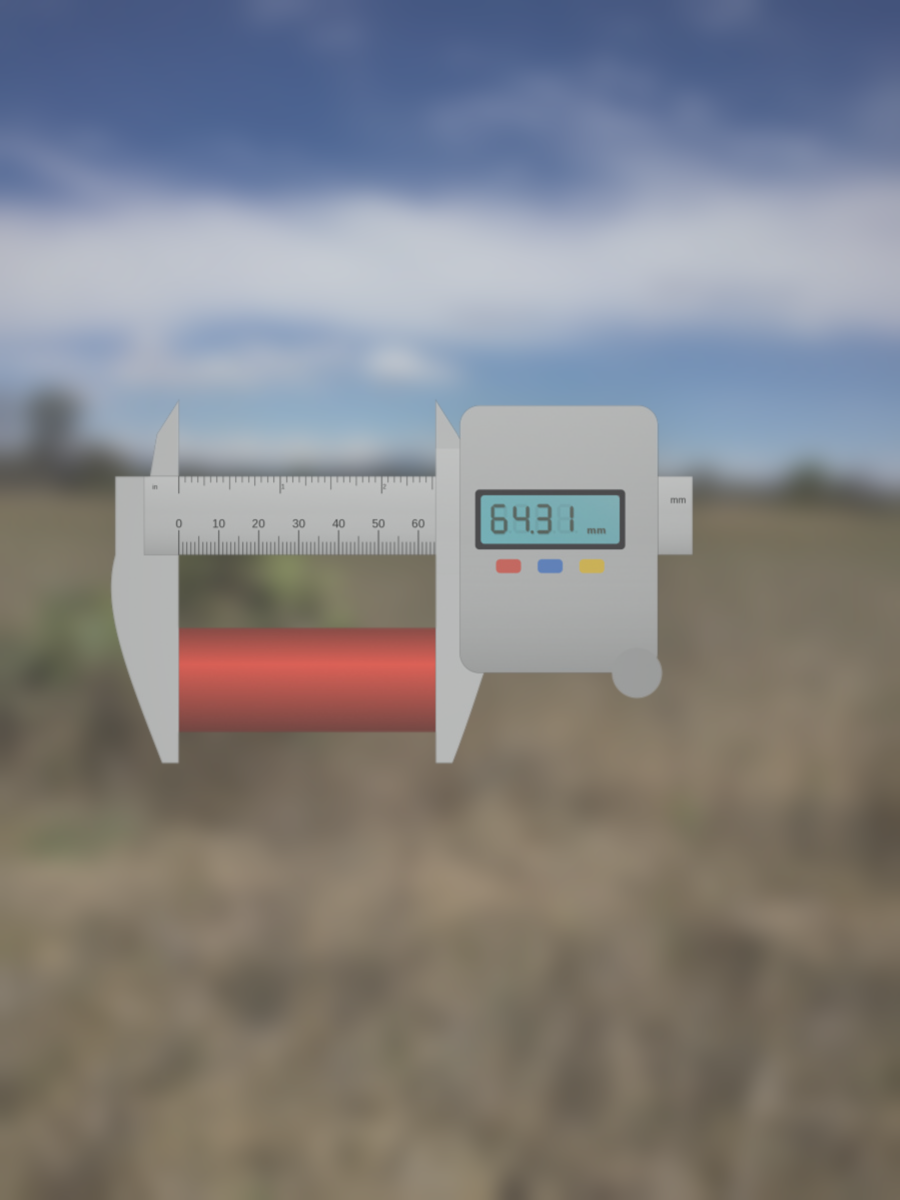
64.31 mm
